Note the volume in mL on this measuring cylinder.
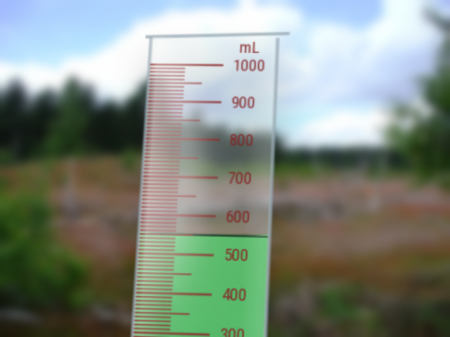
550 mL
